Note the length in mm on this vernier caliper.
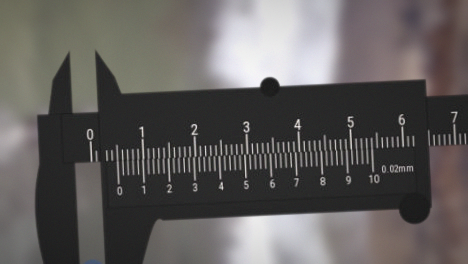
5.0 mm
